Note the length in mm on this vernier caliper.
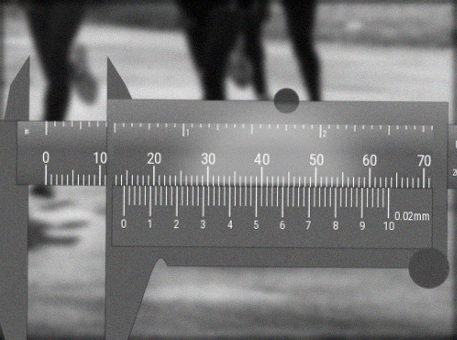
14.5 mm
